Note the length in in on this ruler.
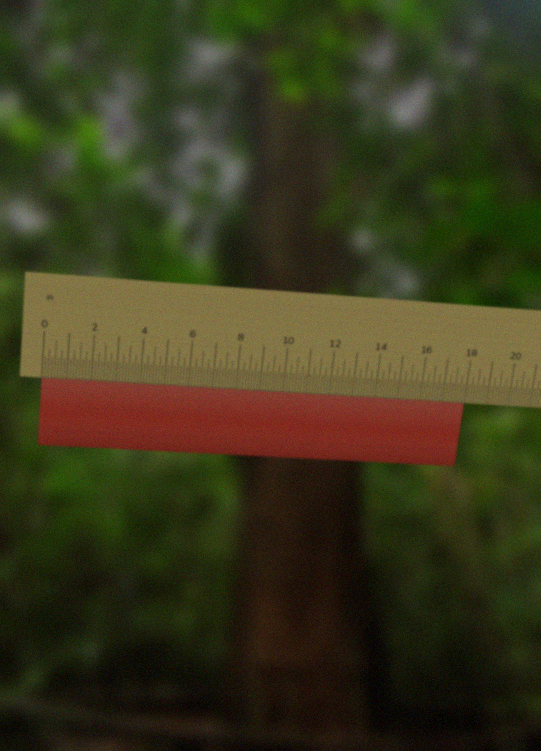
18 in
